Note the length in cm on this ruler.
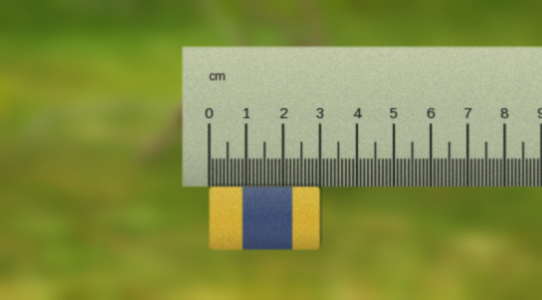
3 cm
